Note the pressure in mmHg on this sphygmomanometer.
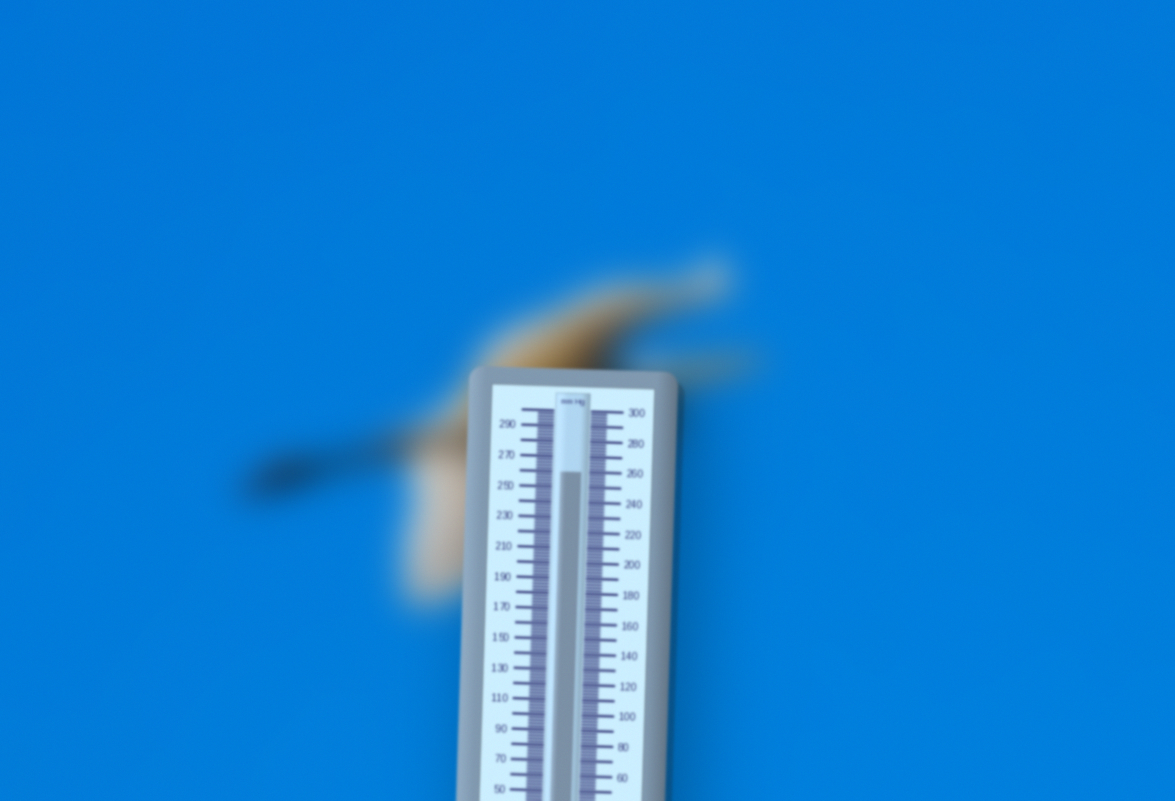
260 mmHg
